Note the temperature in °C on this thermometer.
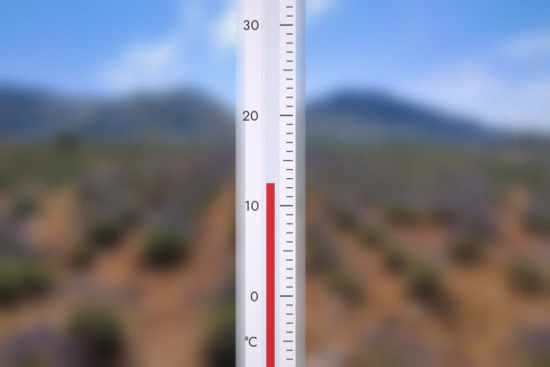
12.5 °C
